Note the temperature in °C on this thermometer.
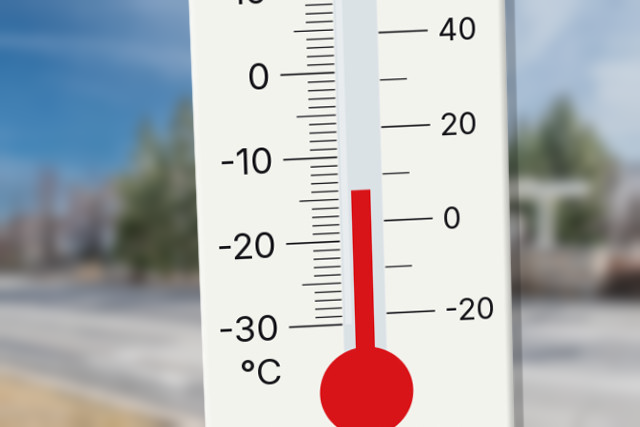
-14 °C
